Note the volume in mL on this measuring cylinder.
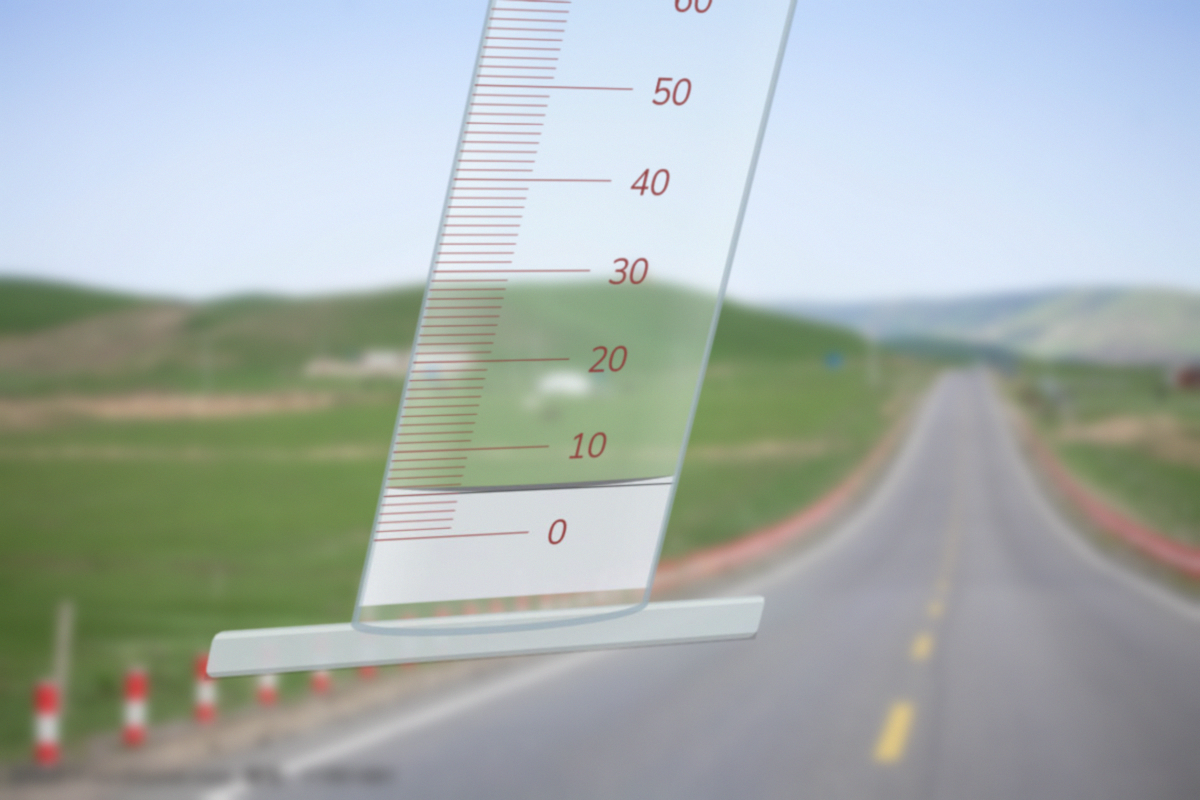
5 mL
